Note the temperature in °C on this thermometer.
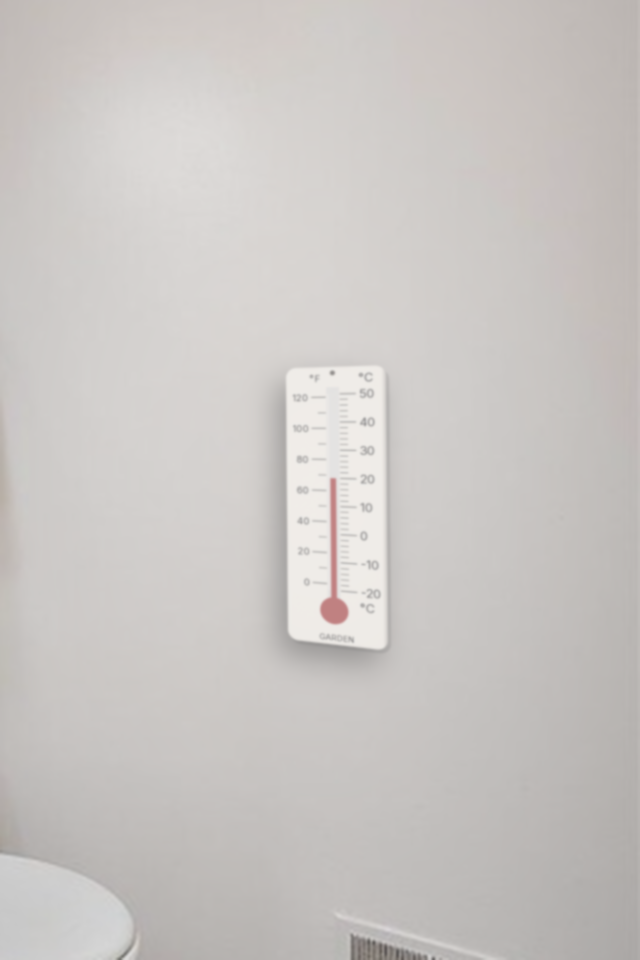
20 °C
